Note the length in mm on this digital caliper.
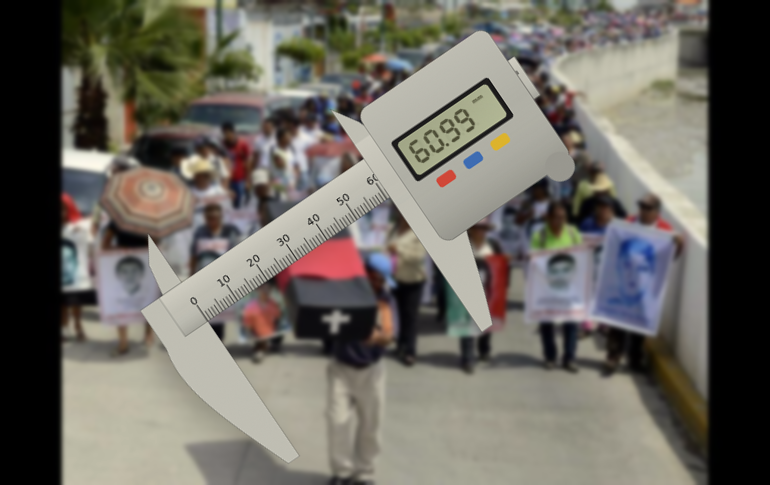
60.99 mm
